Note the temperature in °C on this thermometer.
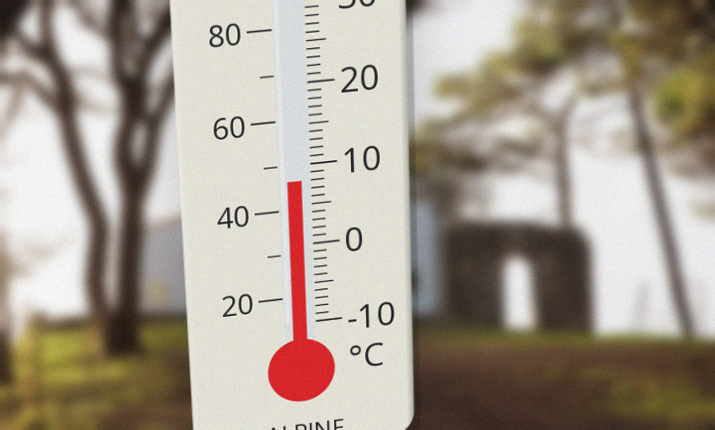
8 °C
